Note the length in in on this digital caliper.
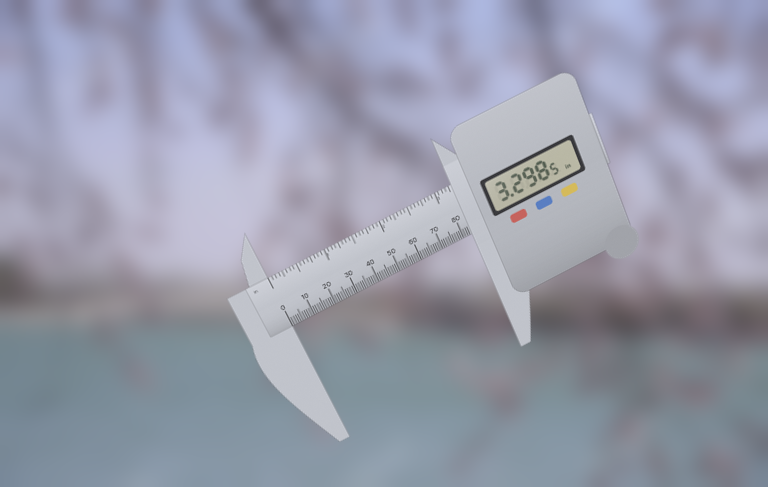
3.2985 in
